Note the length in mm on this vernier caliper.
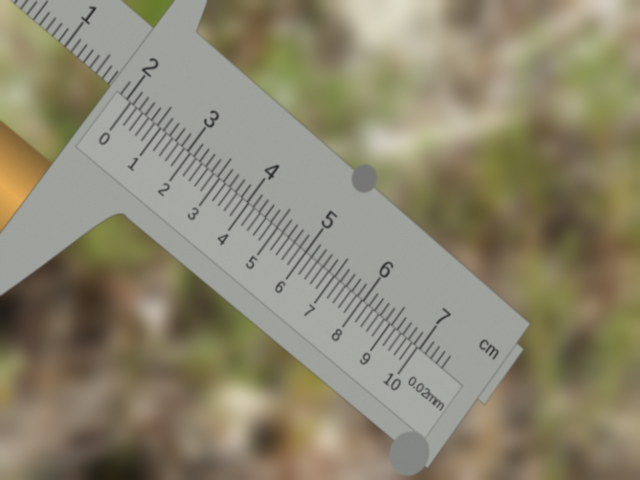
20.6 mm
